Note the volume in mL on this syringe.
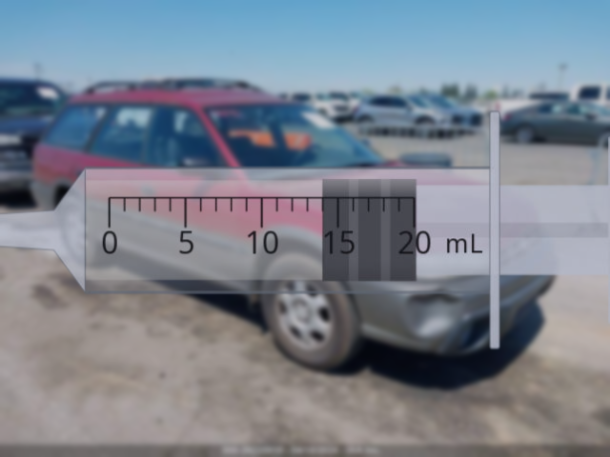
14 mL
